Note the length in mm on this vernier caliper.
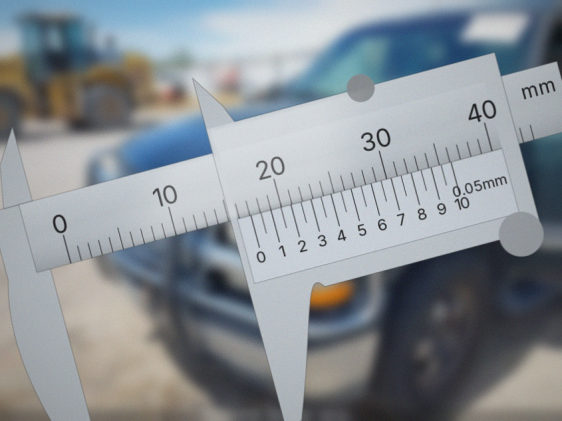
17.1 mm
